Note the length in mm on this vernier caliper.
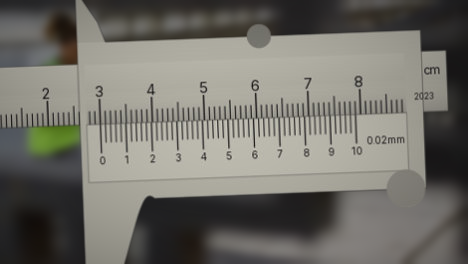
30.0 mm
